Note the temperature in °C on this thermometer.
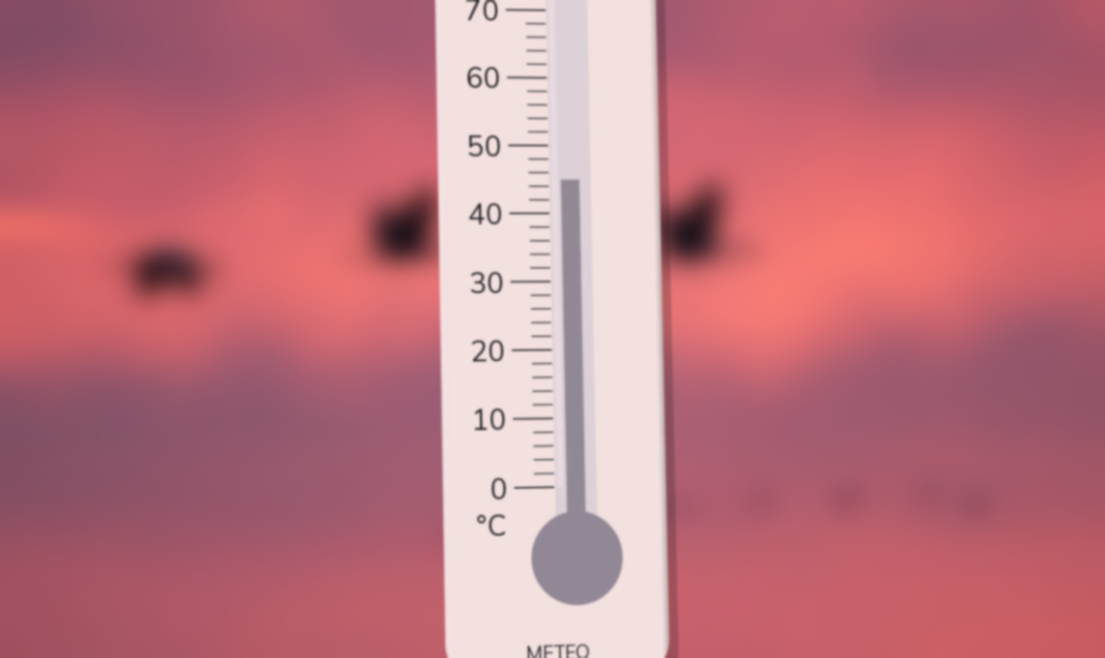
45 °C
